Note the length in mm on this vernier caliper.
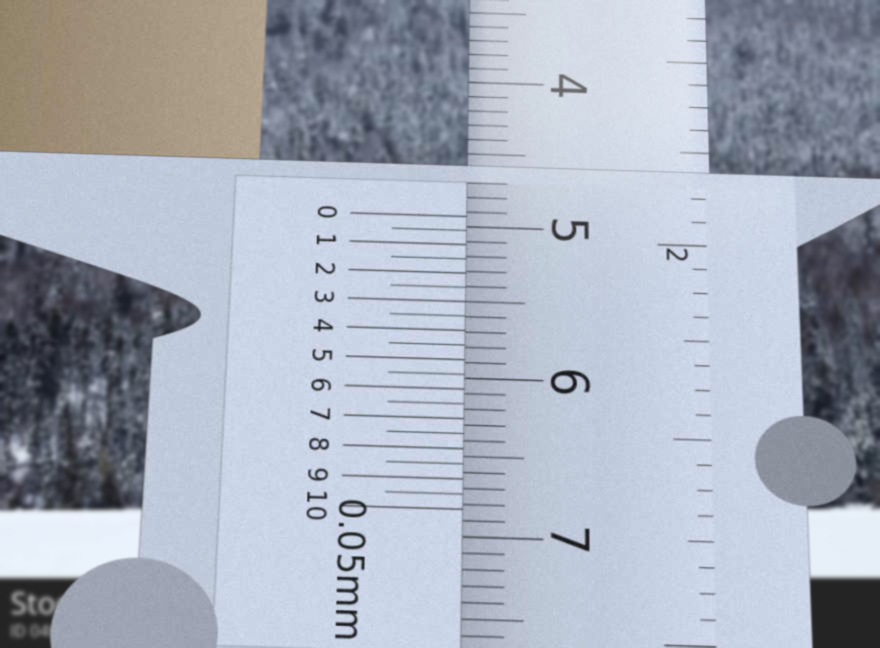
49.3 mm
